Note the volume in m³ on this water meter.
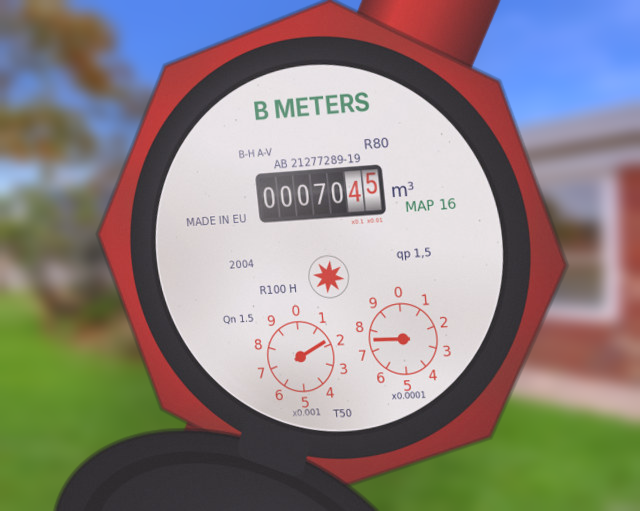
70.4517 m³
